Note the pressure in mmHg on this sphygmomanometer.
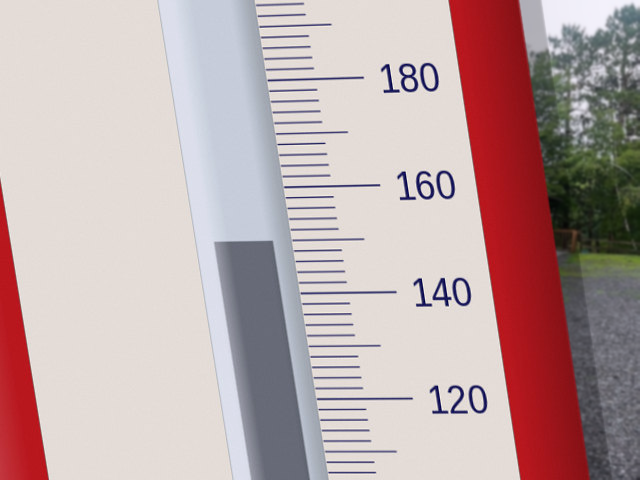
150 mmHg
